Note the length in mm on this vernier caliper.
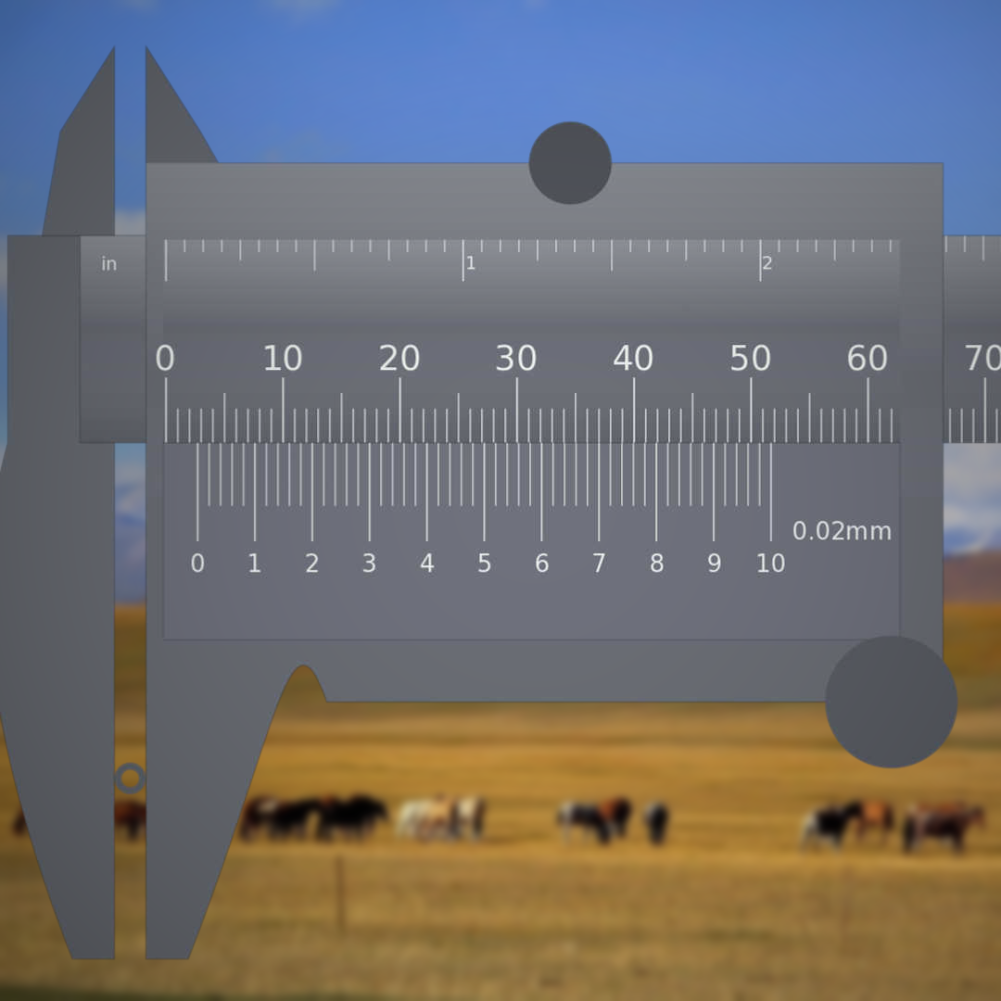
2.7 mm
